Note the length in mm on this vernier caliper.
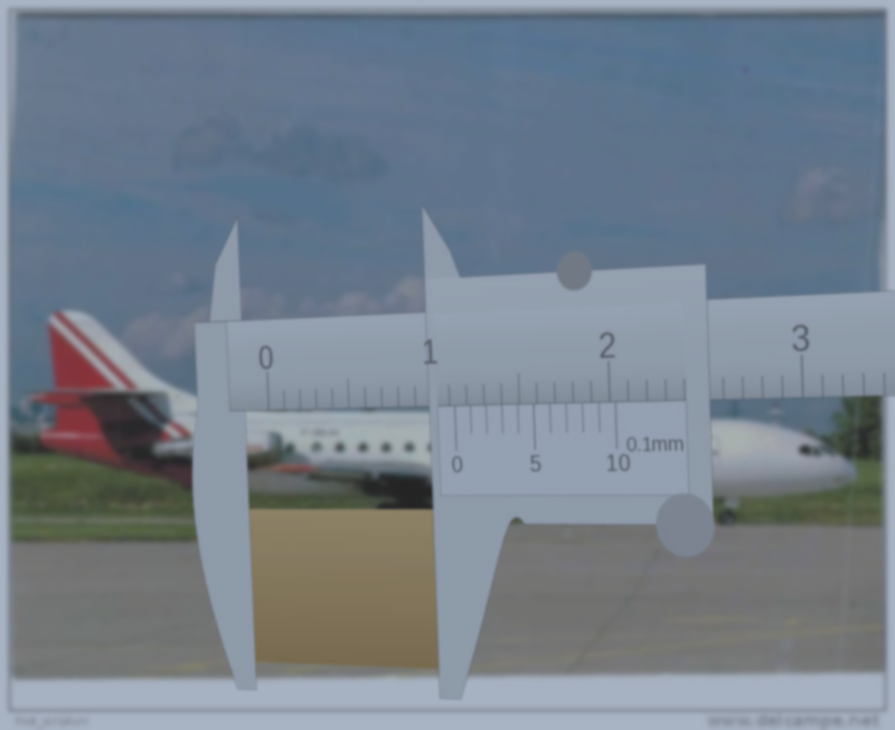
11.3 mm
